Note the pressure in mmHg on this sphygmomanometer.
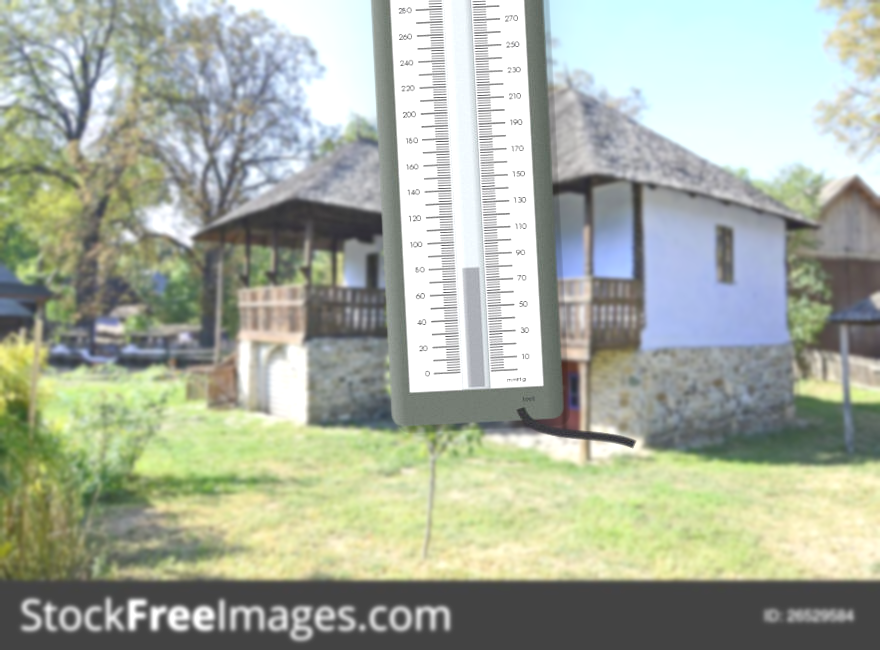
80 mmHg
